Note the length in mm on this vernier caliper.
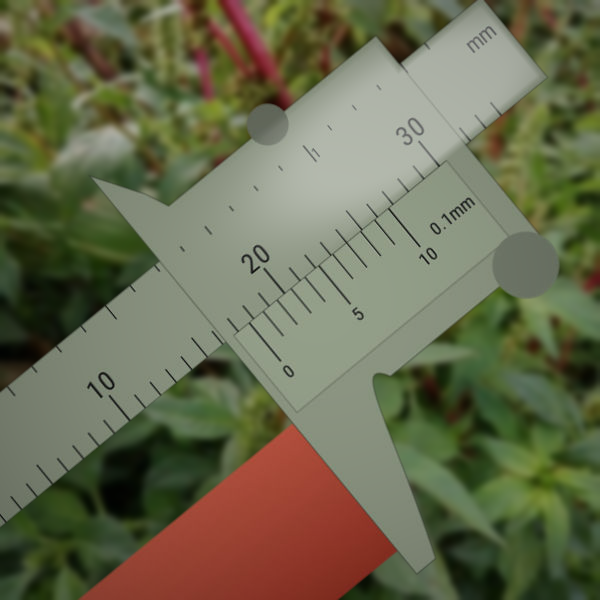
17.7 mm
